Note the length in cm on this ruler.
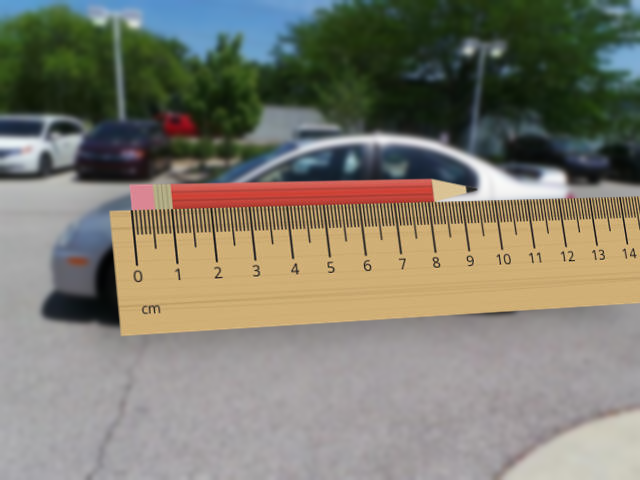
9.5 cm
